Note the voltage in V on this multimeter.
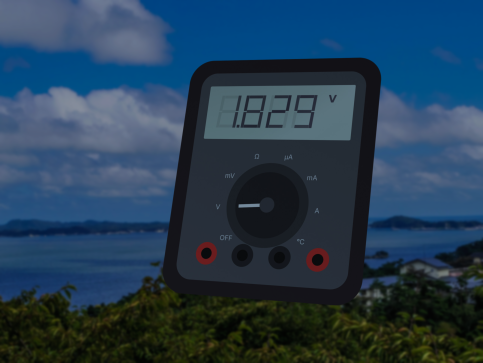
1.829 V
